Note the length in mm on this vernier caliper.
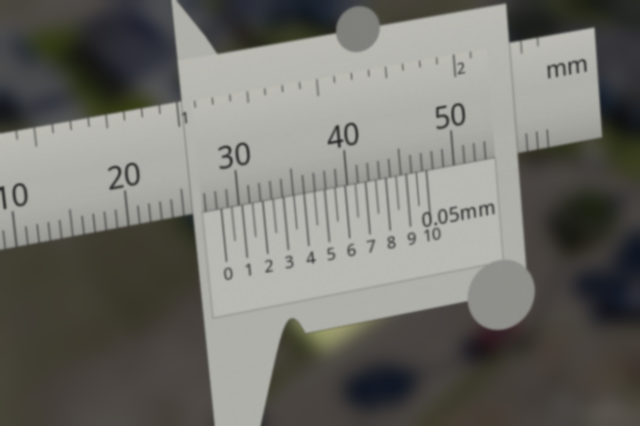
28.4 mm
